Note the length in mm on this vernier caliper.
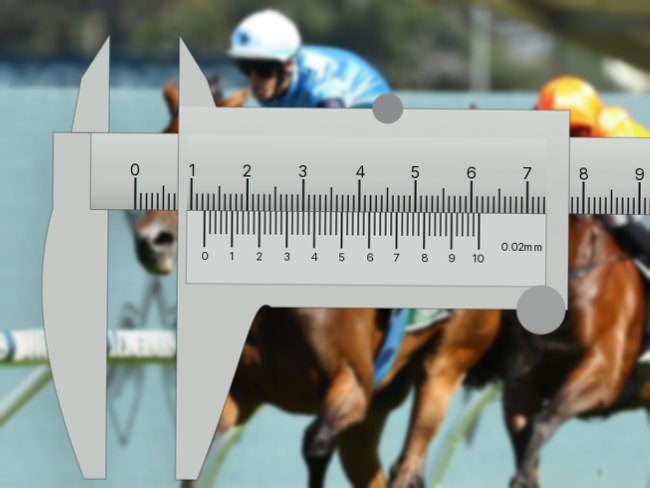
12.4 mm
